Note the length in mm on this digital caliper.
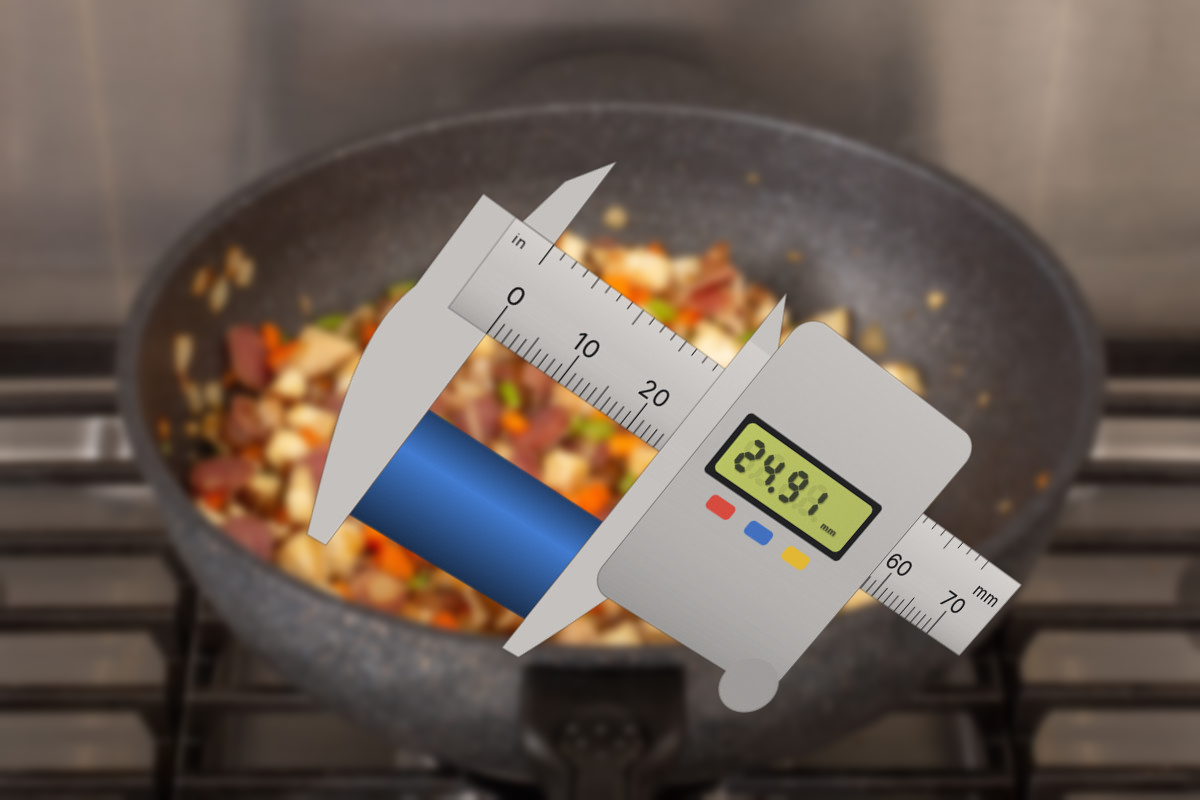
24.91 mm
